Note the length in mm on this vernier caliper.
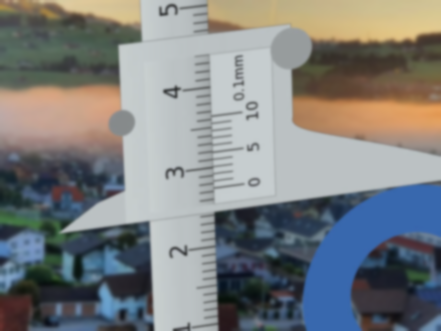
27.4 mm
